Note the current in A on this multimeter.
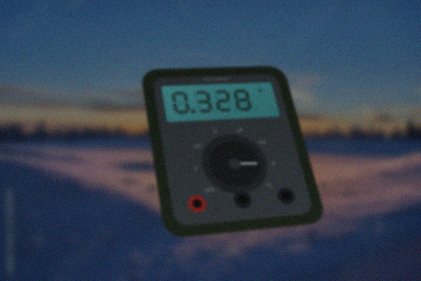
0.328 A
